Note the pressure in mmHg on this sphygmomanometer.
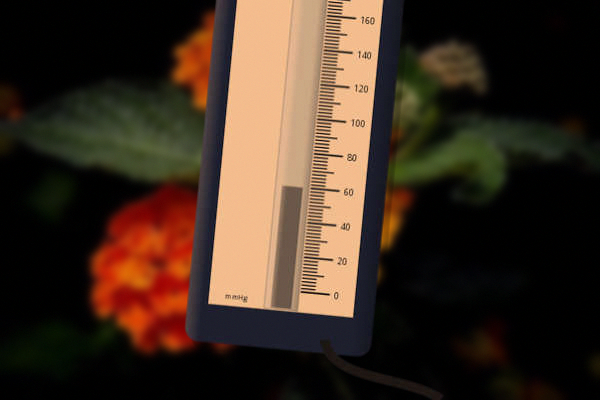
60 mmHg
